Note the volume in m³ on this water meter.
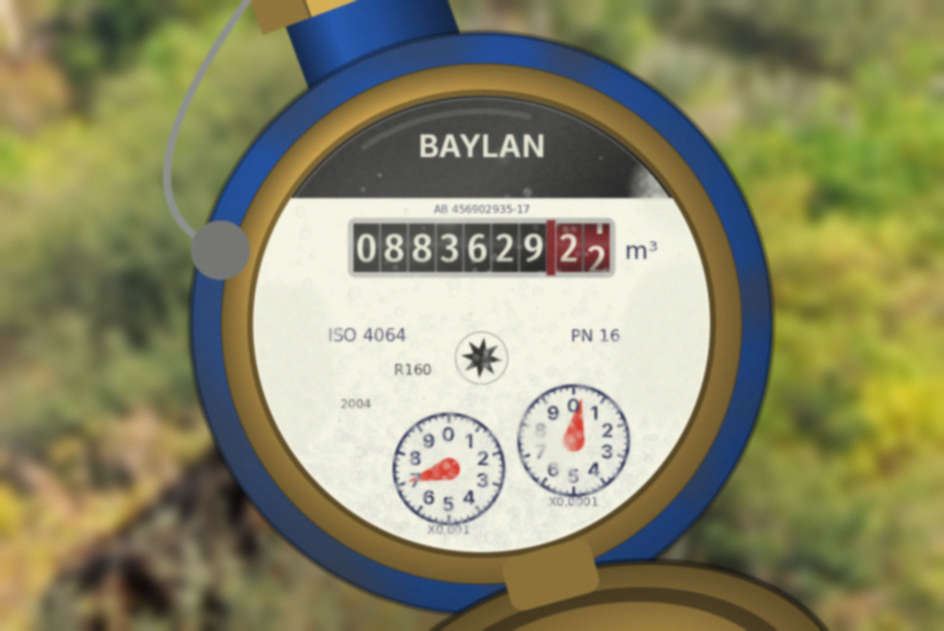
883629.2170 m³
